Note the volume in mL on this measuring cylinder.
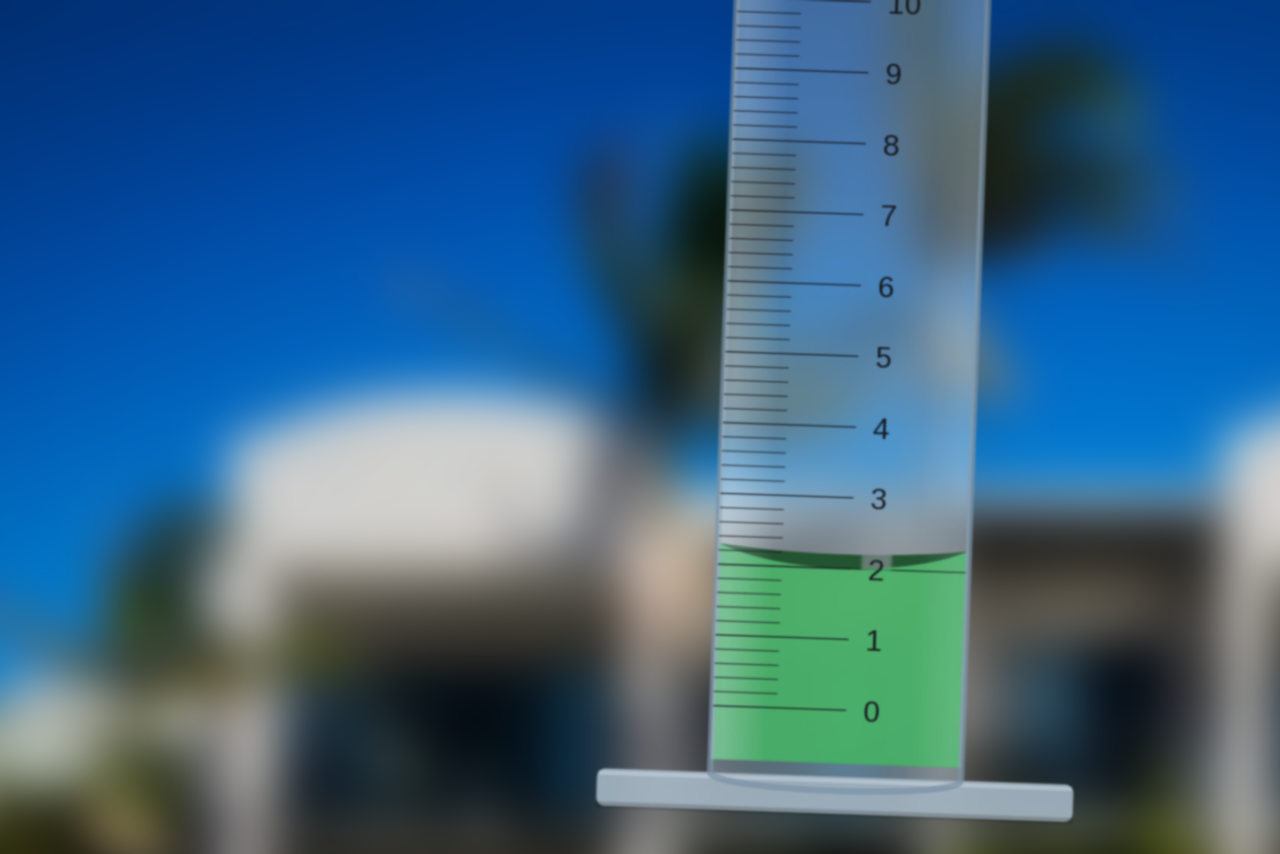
2 mL
